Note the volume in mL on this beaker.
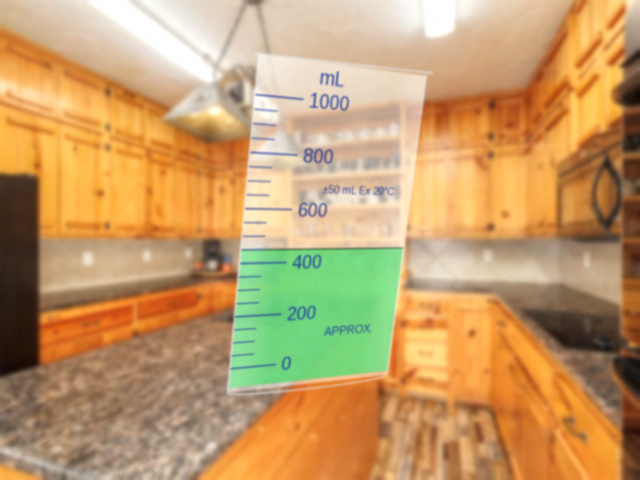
450 mL
